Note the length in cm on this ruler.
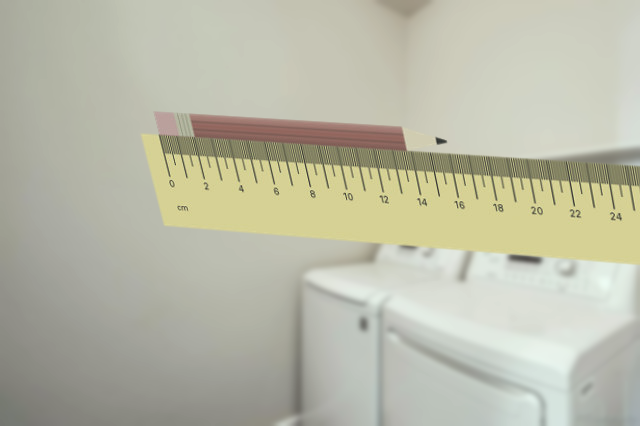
16 cm
